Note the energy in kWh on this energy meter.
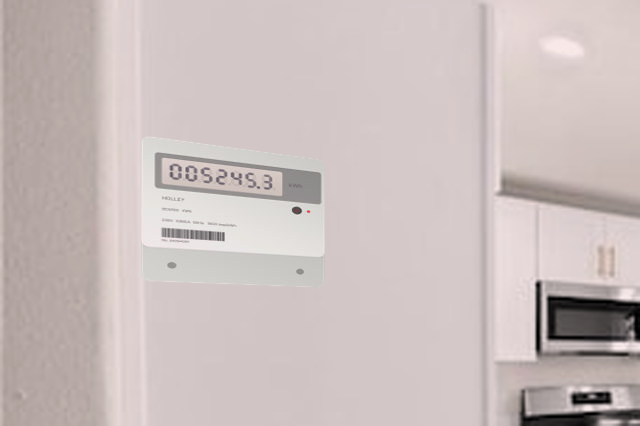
5245.3 kWh
